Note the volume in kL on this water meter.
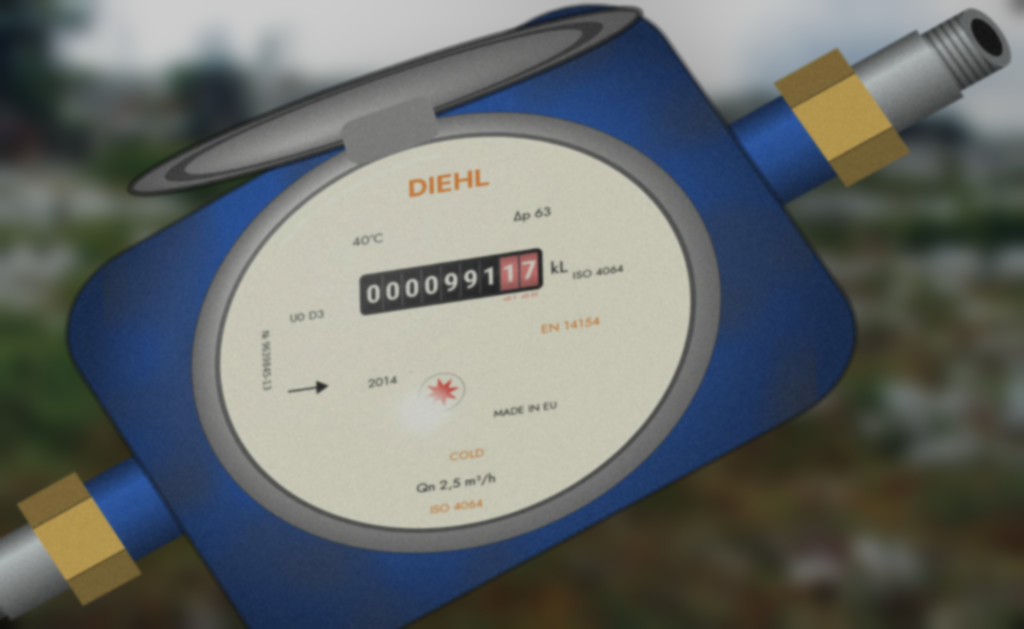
991.17 kL
